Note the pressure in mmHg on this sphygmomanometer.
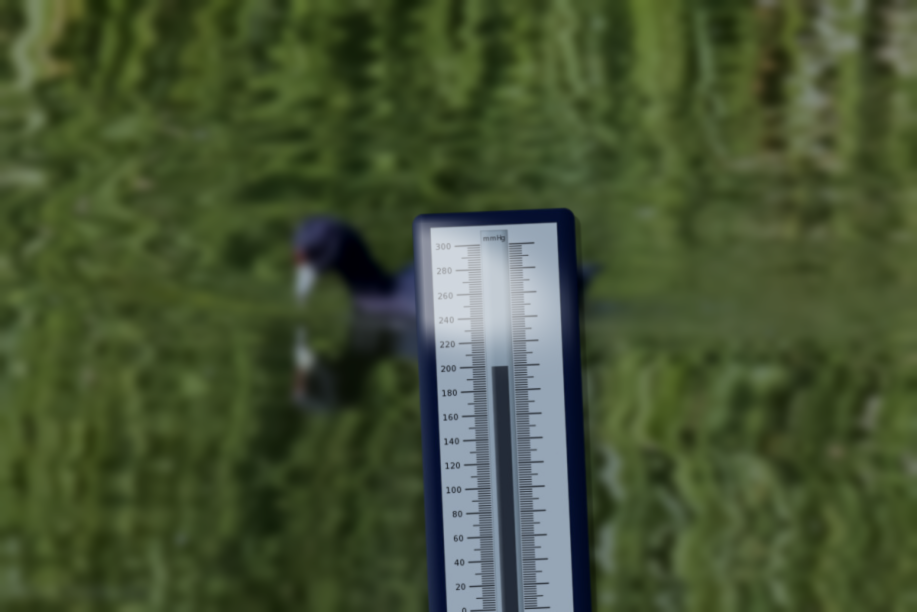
200 mmHg
